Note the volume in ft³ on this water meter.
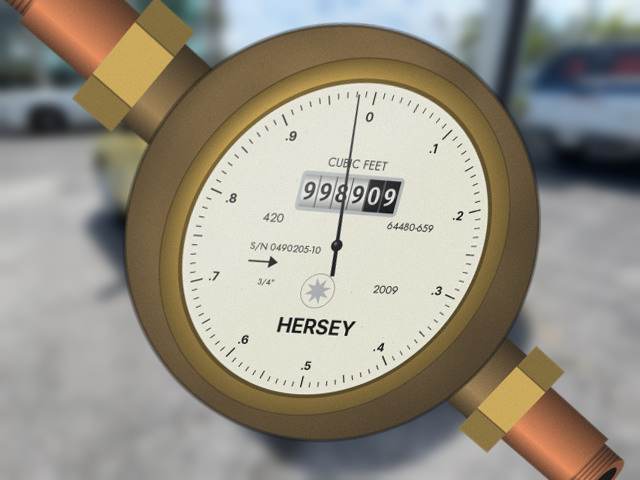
998908.98 ft³
